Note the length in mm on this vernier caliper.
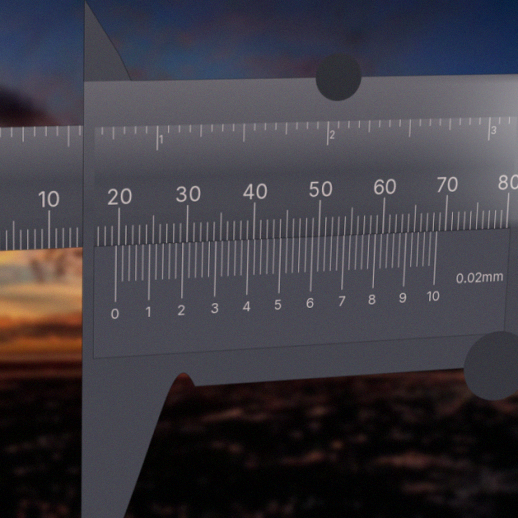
19.6 mm
